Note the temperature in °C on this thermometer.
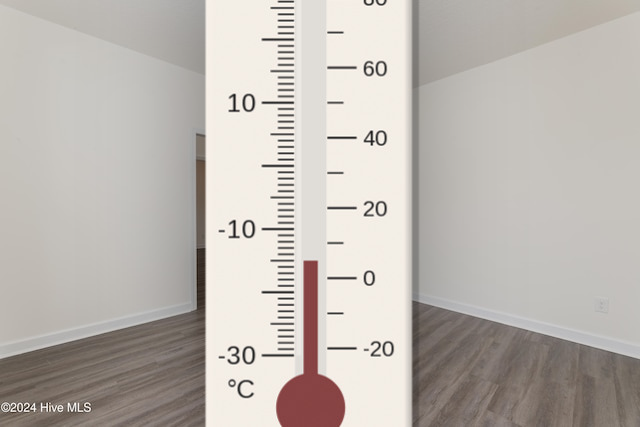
-15 °C
